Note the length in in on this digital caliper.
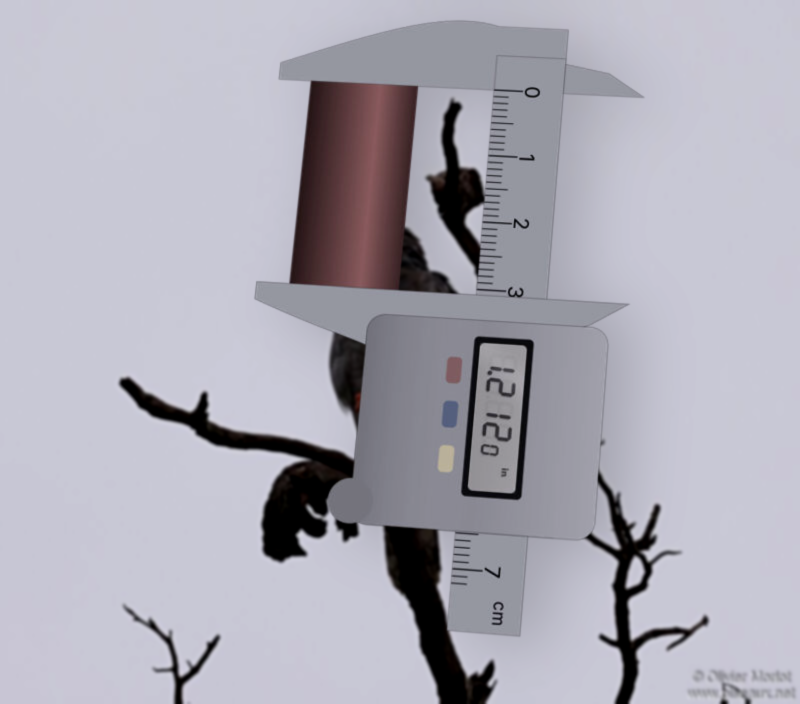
1.2120 in
